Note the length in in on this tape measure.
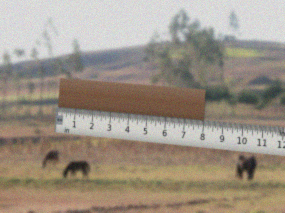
8 in
